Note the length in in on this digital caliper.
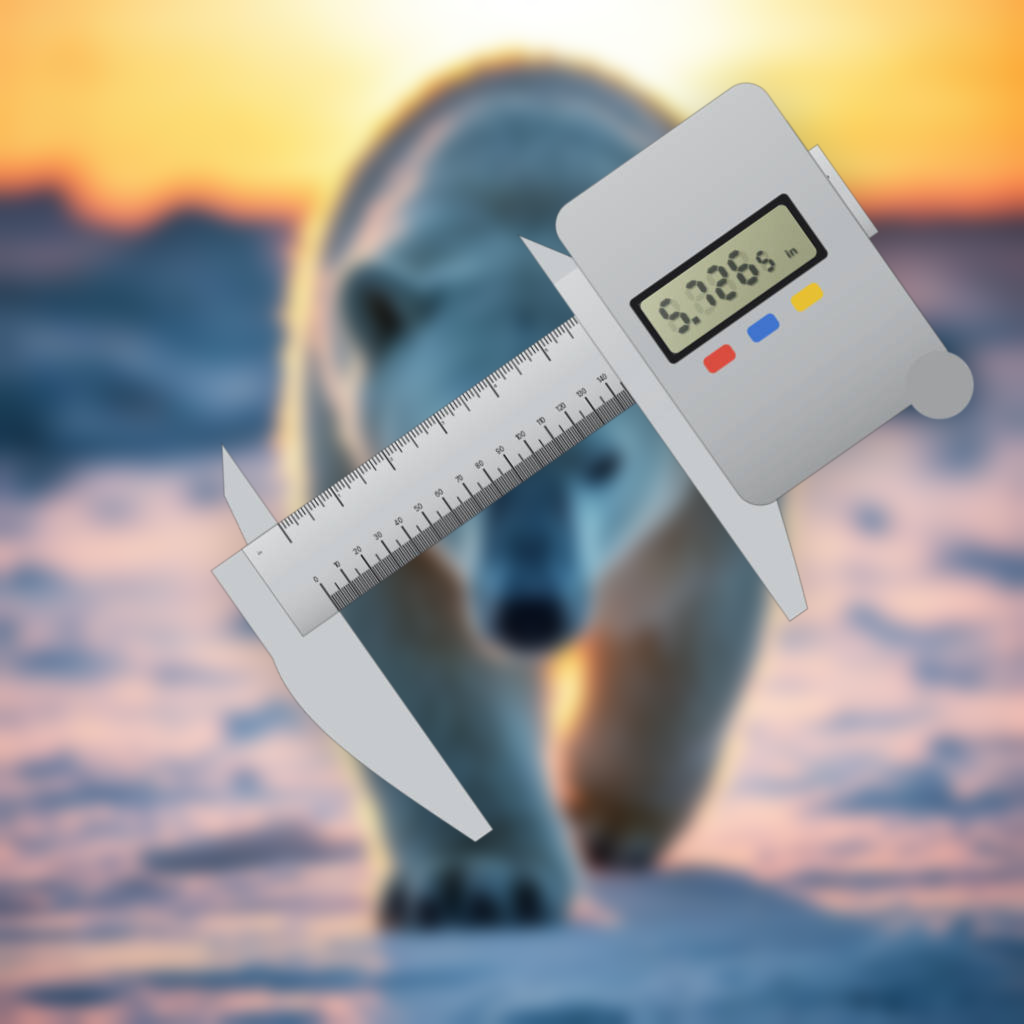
5.7265 in
